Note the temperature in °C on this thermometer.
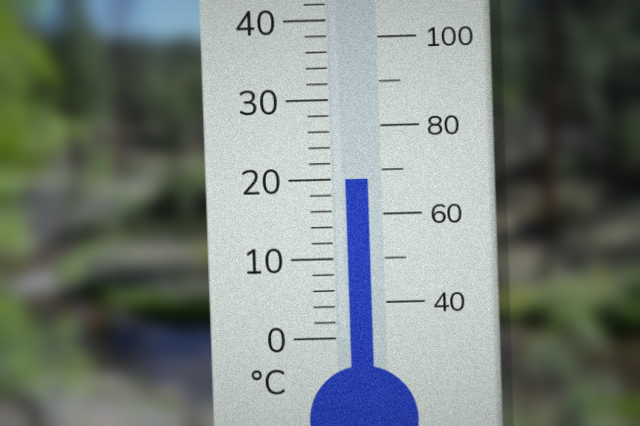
20 °C
